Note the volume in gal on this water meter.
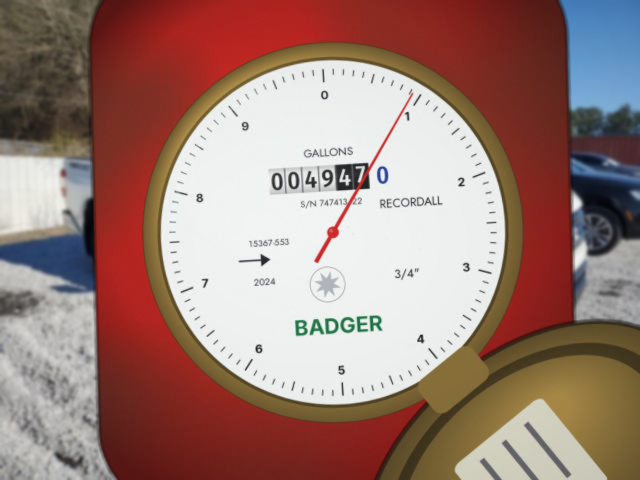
49470.9 gal
